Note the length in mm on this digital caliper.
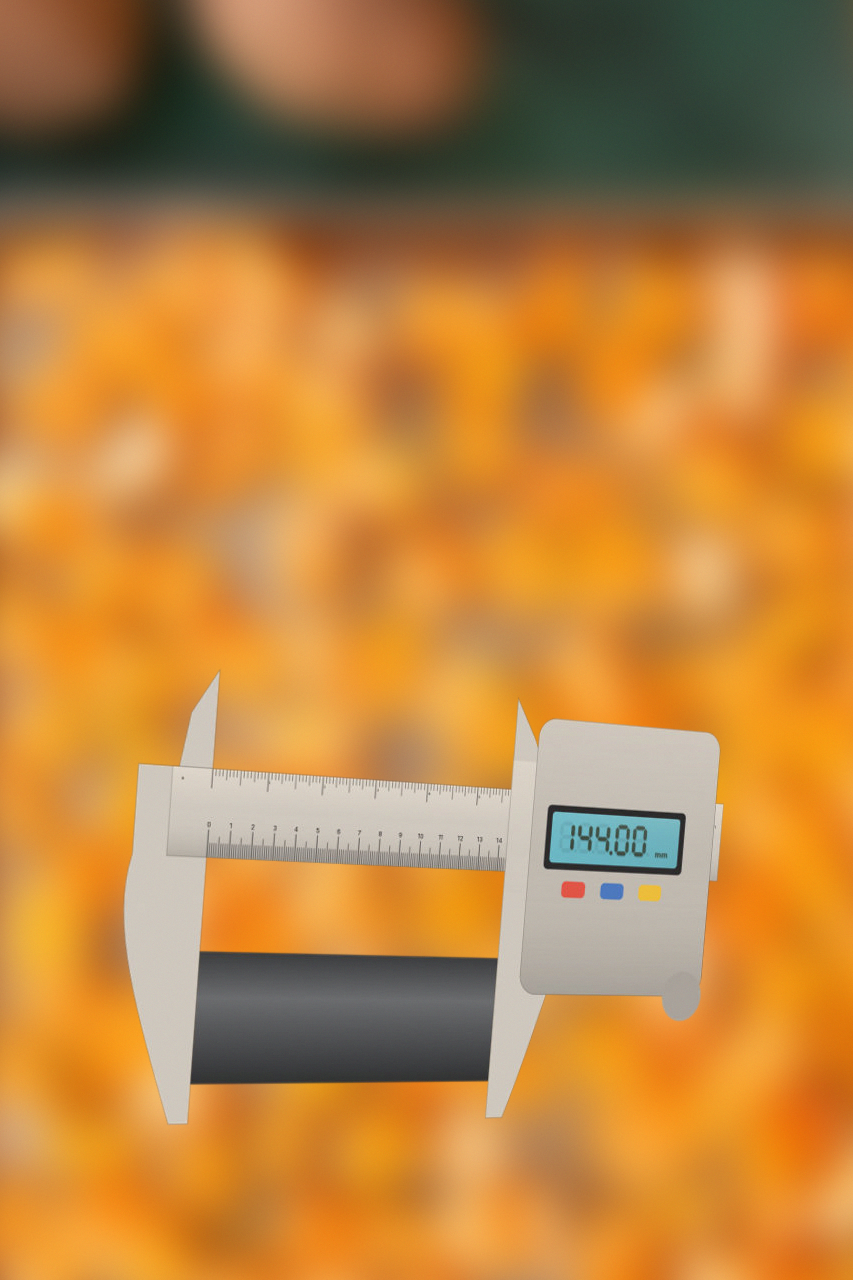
144.00 mm
